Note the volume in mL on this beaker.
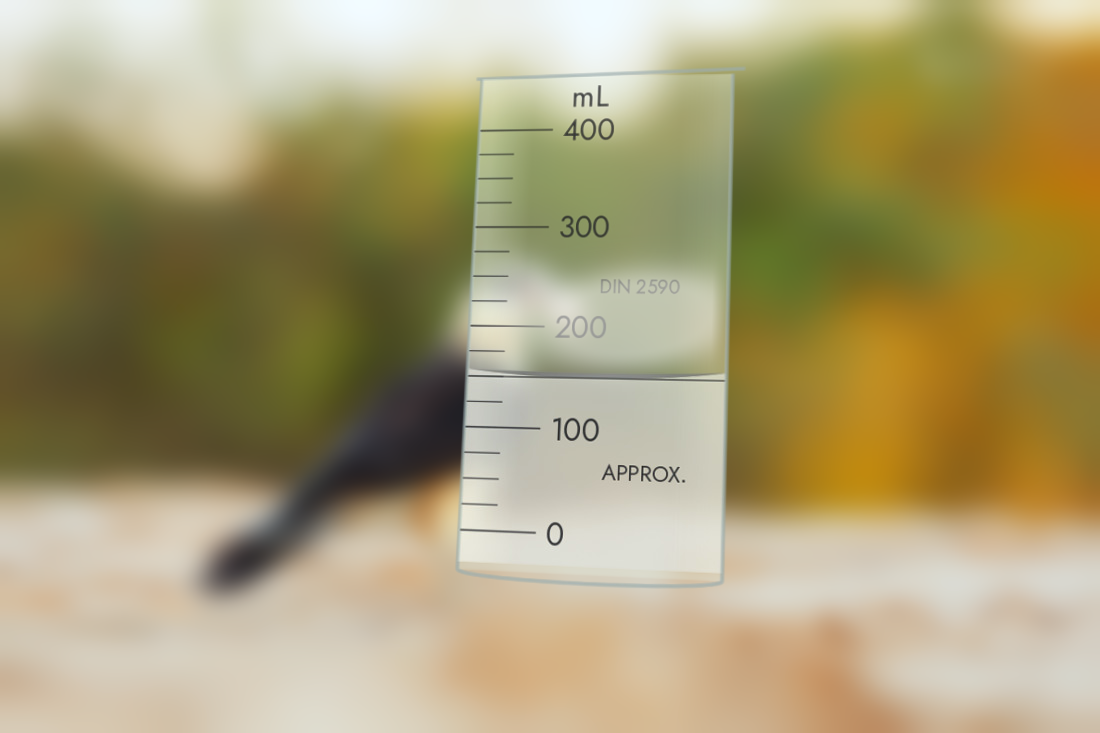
150 mL
